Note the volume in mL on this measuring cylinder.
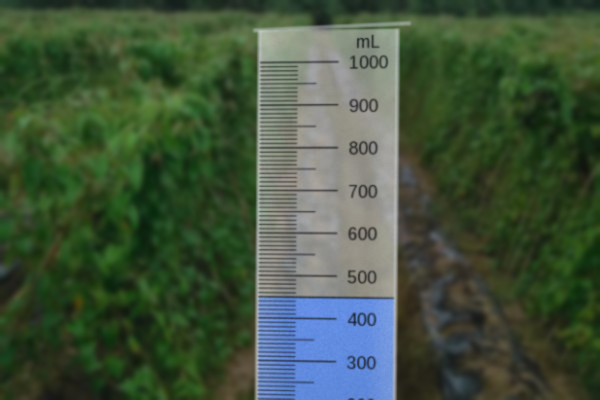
450 mL
